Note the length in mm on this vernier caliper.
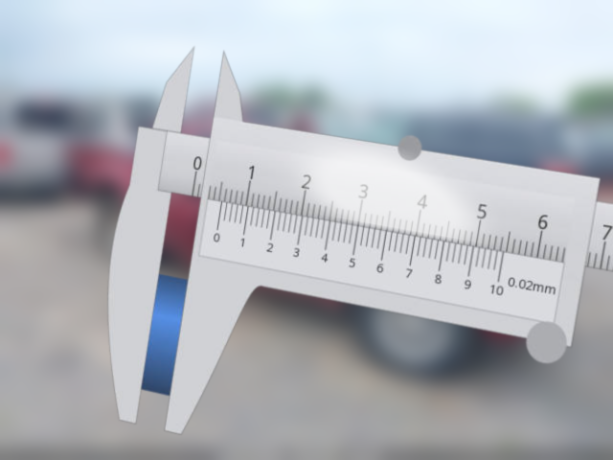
5.5 mm
